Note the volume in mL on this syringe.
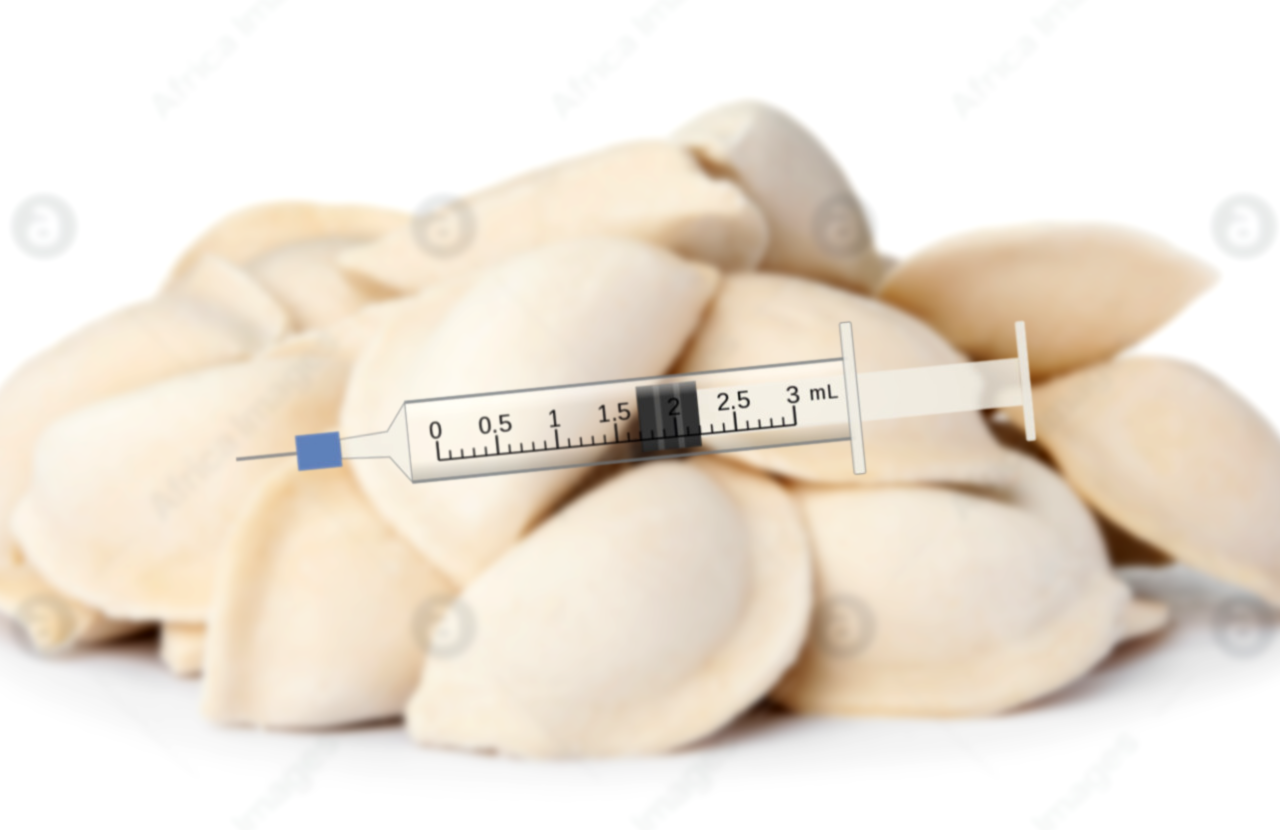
1.7 mL
